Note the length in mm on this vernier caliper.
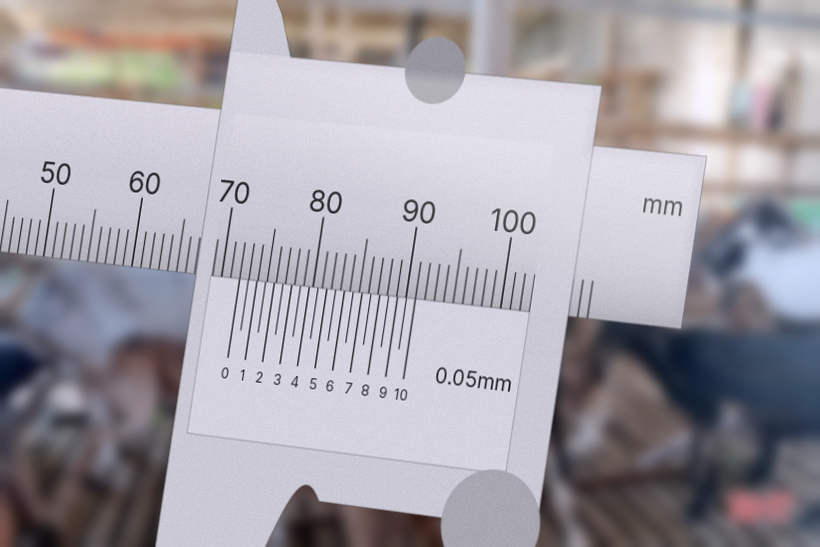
72.0 mm
